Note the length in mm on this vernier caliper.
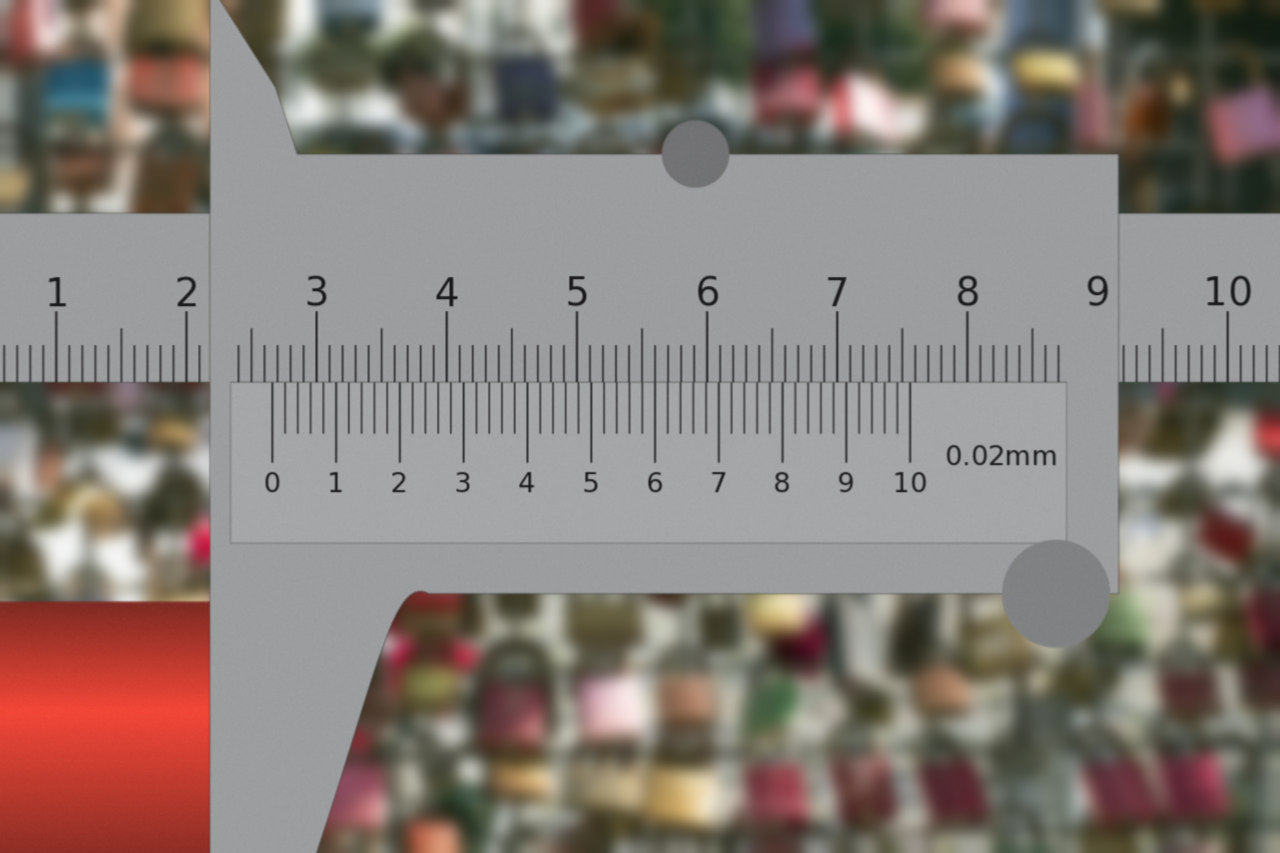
26.6 mm
